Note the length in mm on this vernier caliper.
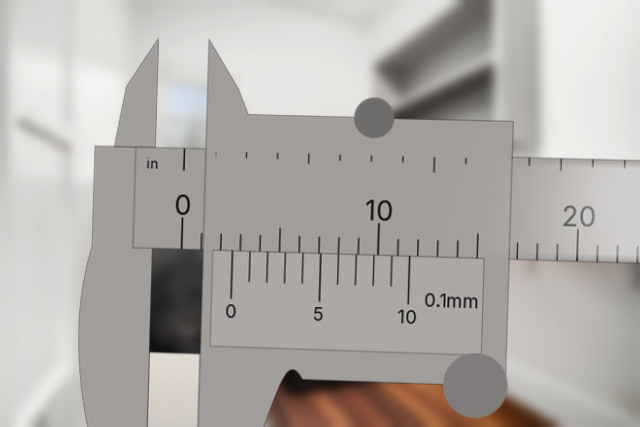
2.6 mm
